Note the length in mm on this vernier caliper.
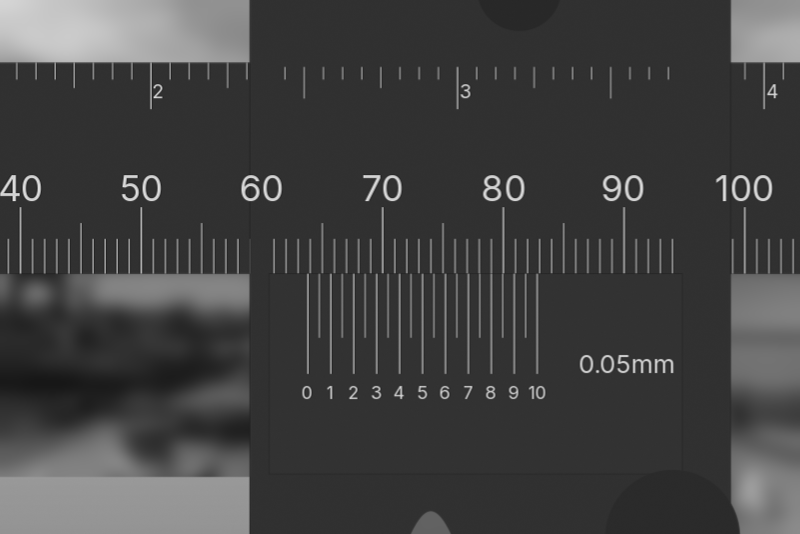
63.8 mm
